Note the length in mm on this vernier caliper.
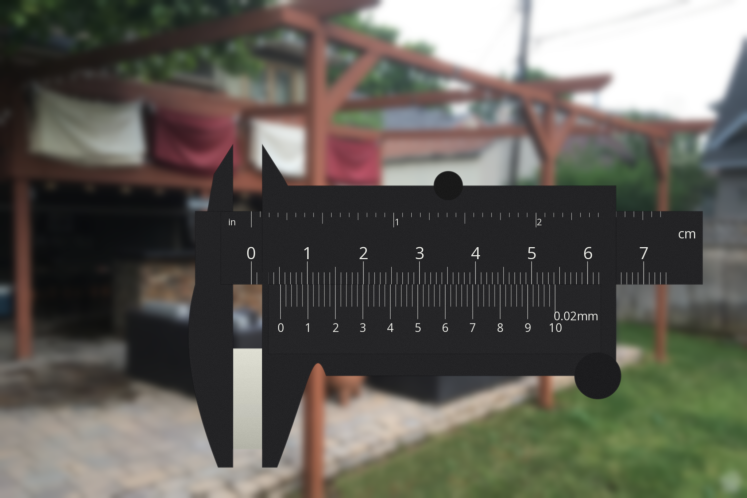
5.2 mm
